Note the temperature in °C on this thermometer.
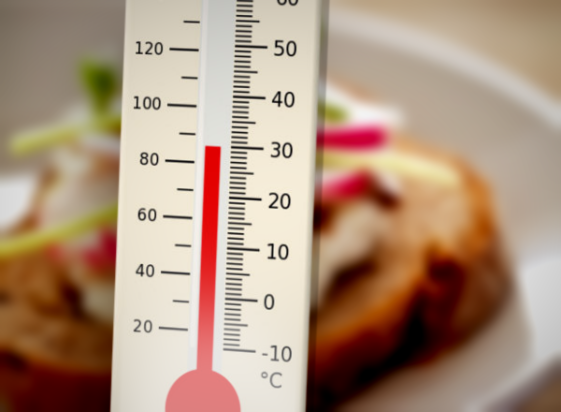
30 °C
